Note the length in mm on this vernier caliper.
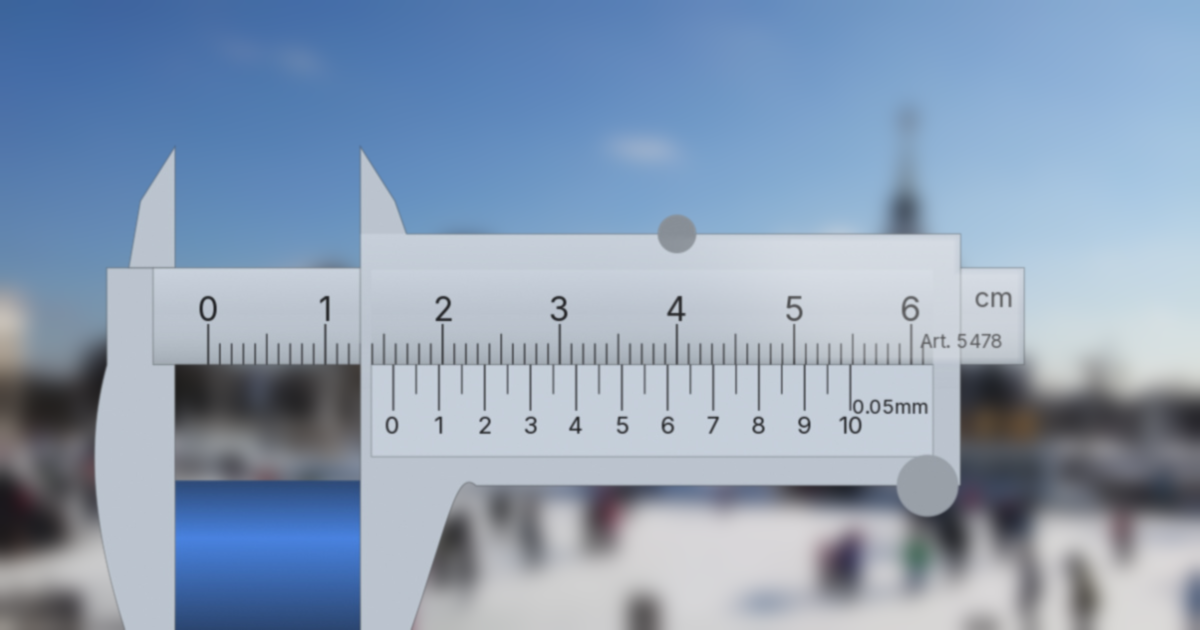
15.8 mm
